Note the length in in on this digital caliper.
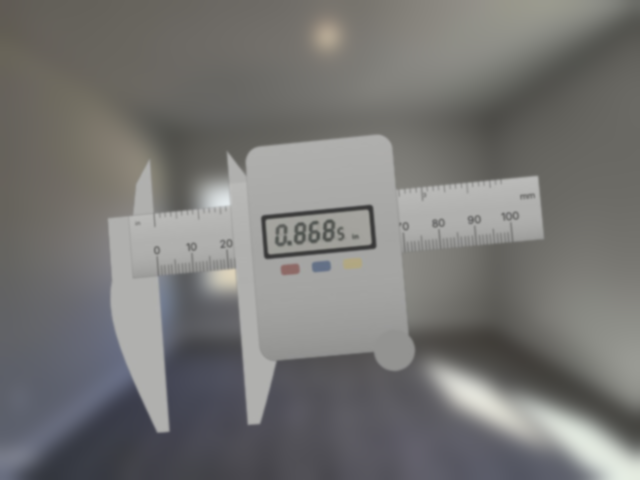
0.8685 in
